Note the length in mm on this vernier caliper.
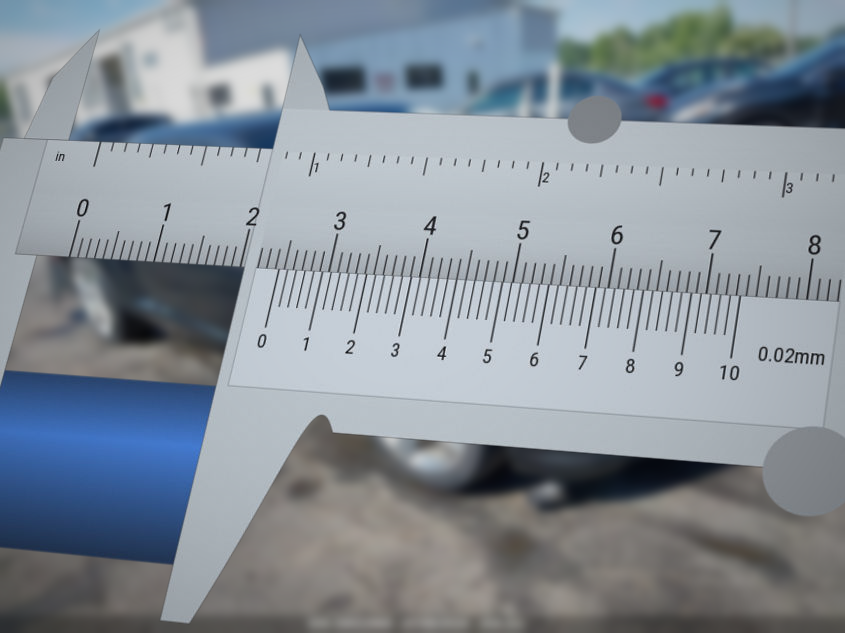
24.4 mm
